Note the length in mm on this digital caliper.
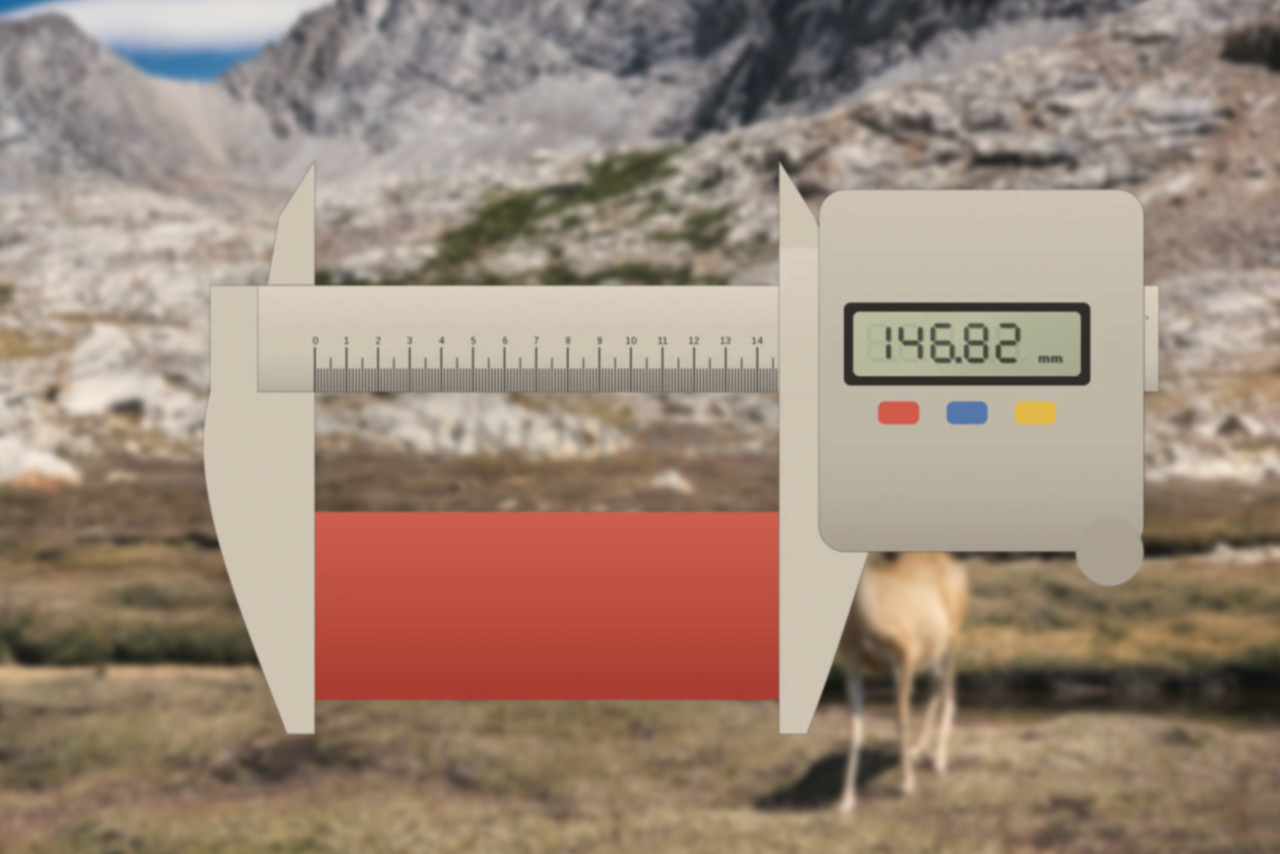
146.82 mm
